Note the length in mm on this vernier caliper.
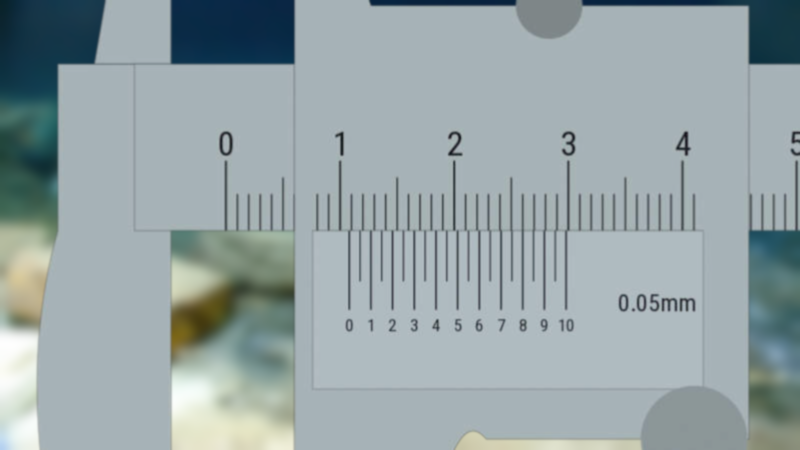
10.8 mm
